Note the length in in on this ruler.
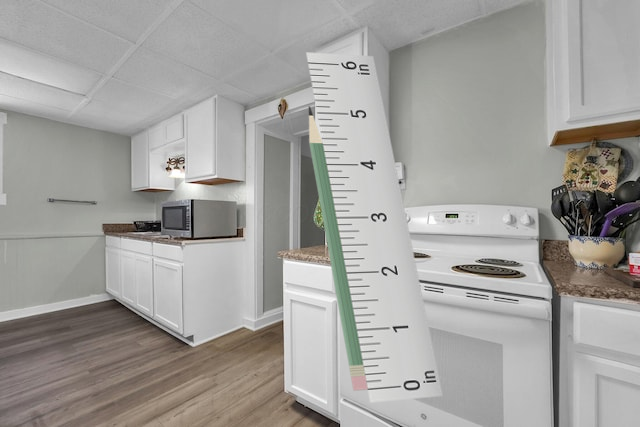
5.125 in
